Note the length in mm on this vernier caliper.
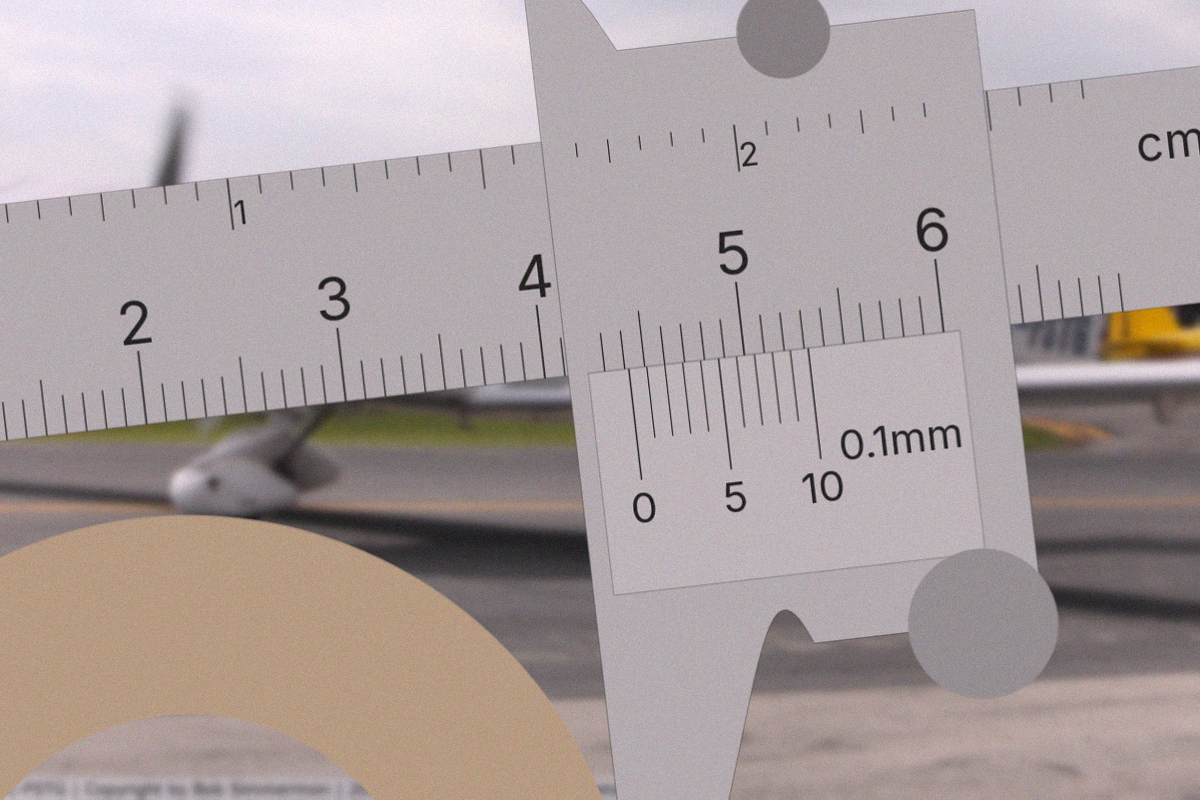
44.2 mm
